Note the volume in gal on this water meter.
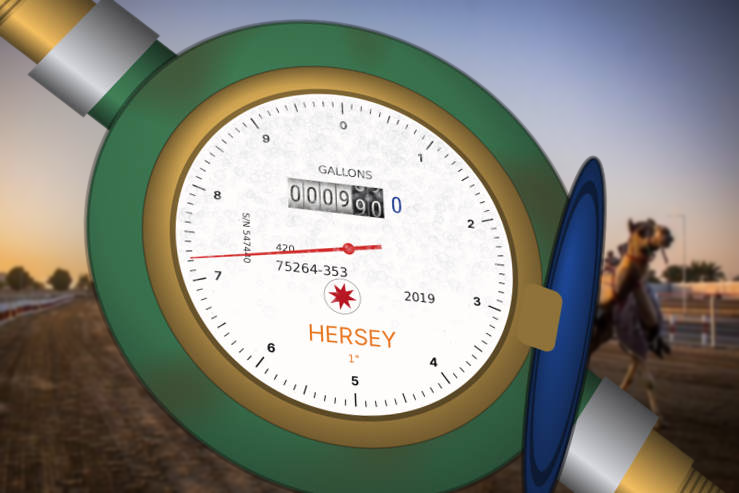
9897.2 gal
